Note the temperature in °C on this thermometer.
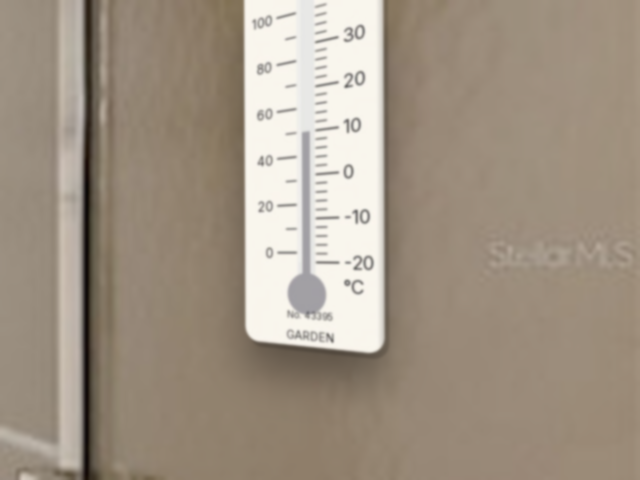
10 °C
